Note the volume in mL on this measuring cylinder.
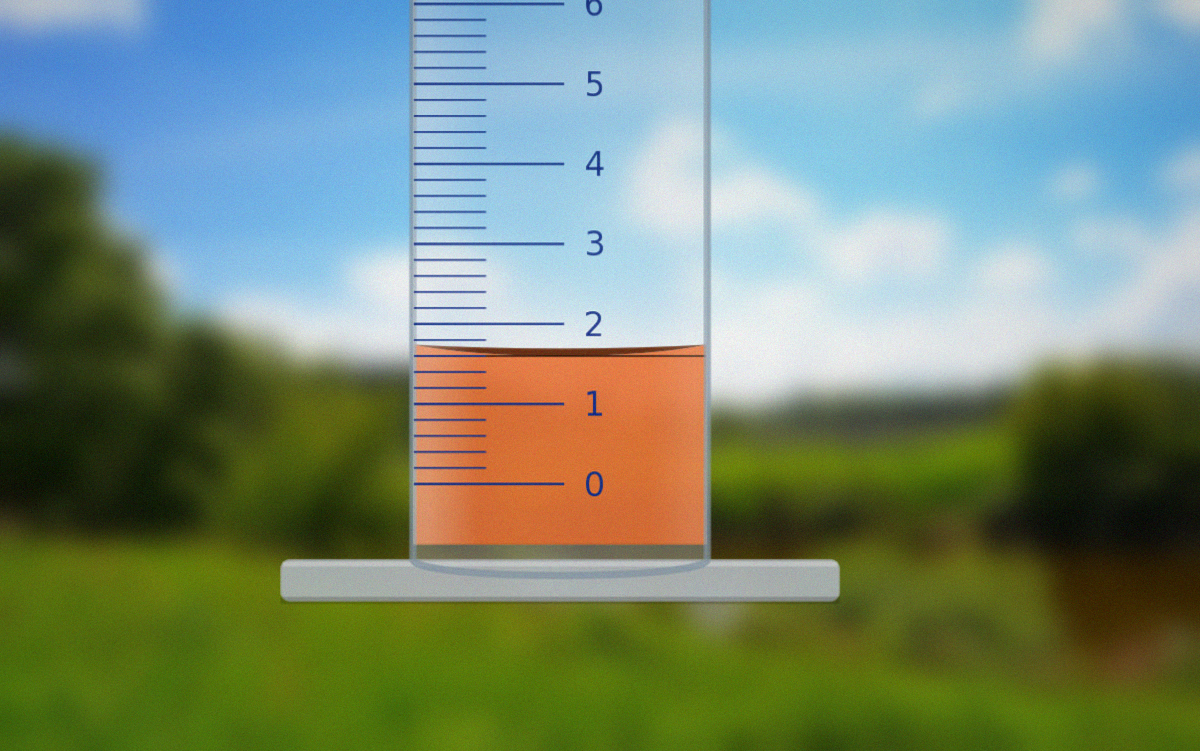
1.6 mL
